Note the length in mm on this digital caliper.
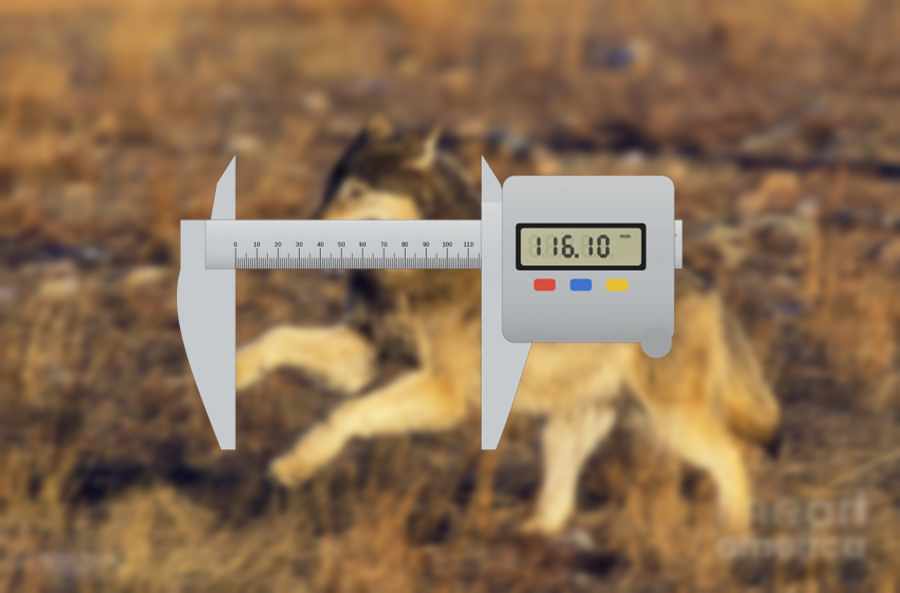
116.10 mm
